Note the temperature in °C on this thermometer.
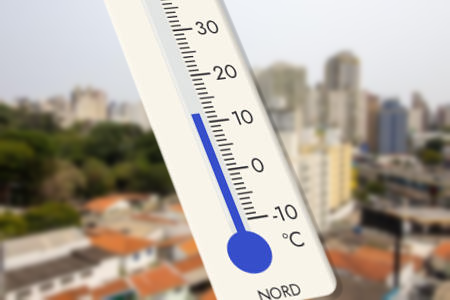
12 °C
